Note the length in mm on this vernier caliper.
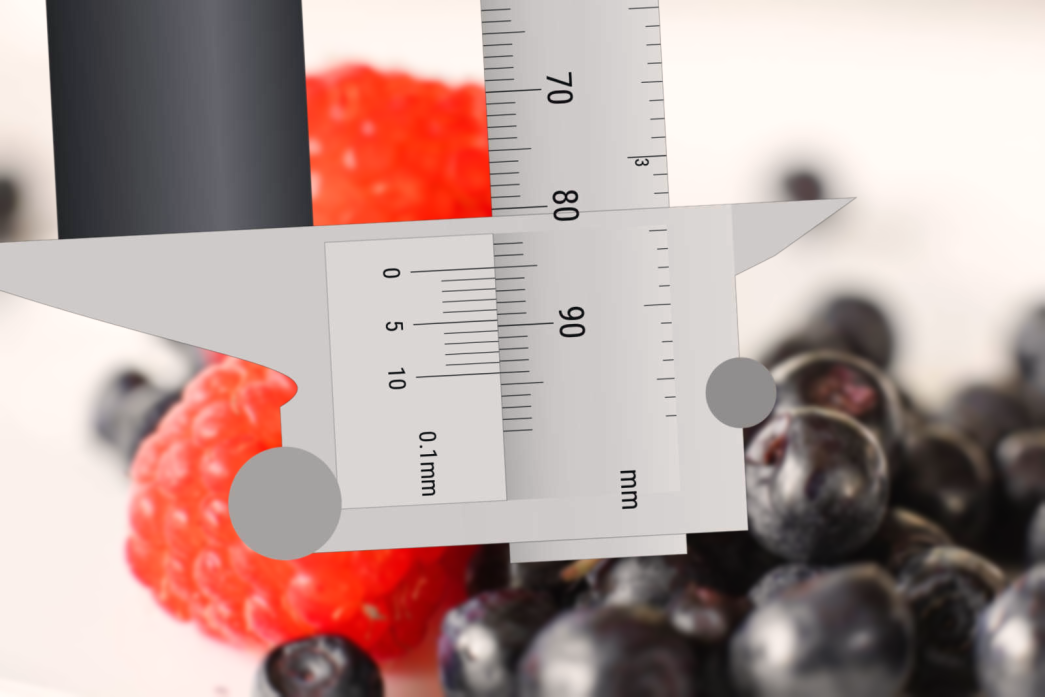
85.0 mm
